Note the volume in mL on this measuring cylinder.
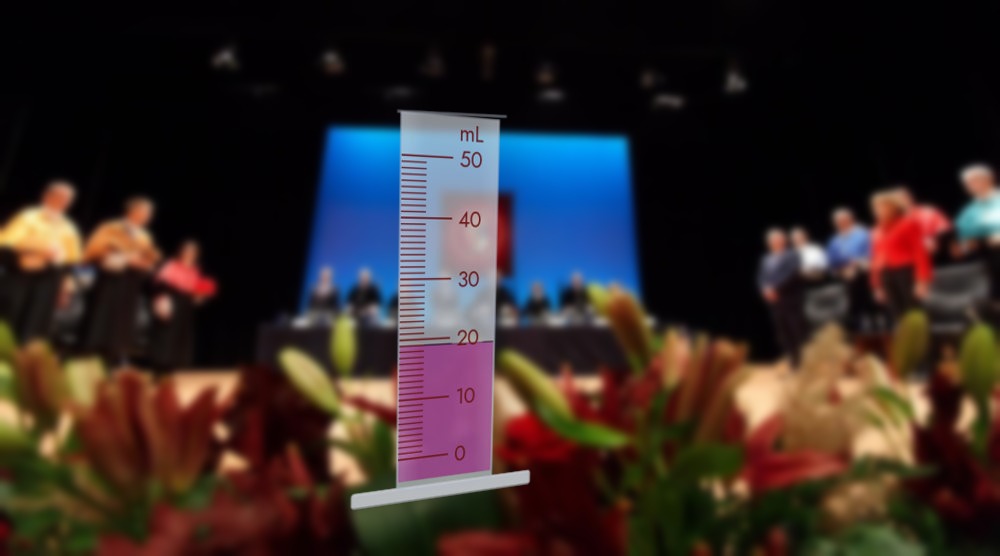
19 mL
